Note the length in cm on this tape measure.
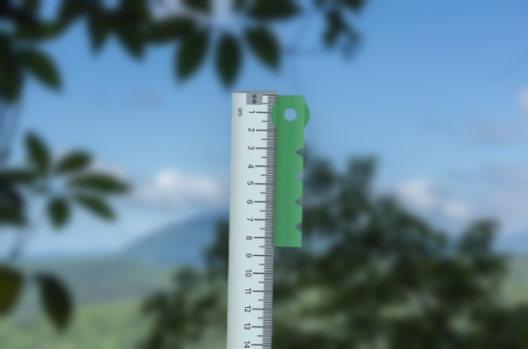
8.5 cm
